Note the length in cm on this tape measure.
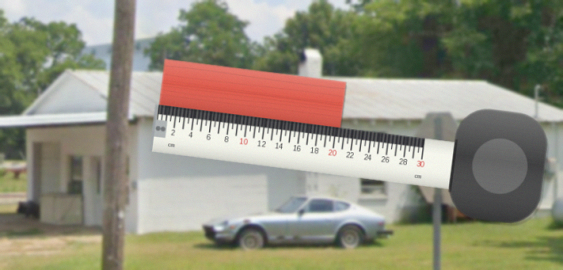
20.5 cm
